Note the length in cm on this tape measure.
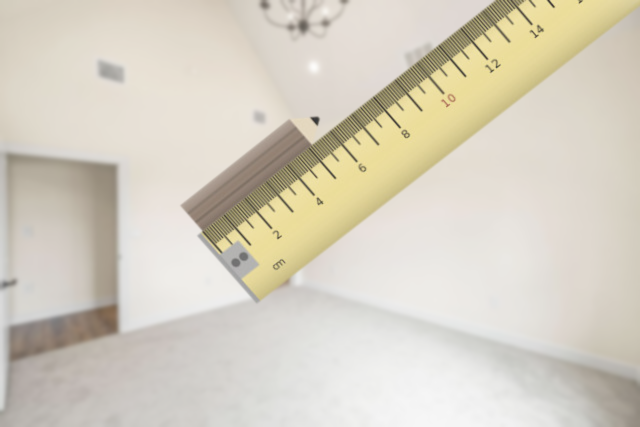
6 cm
